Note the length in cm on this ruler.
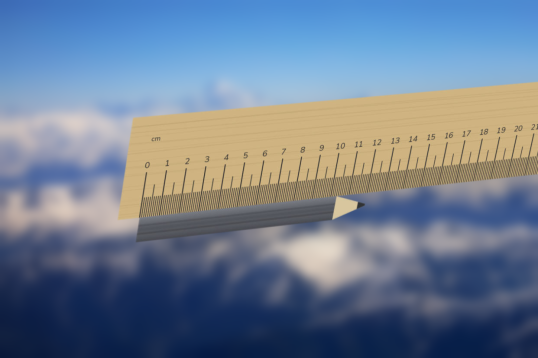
12 cm
